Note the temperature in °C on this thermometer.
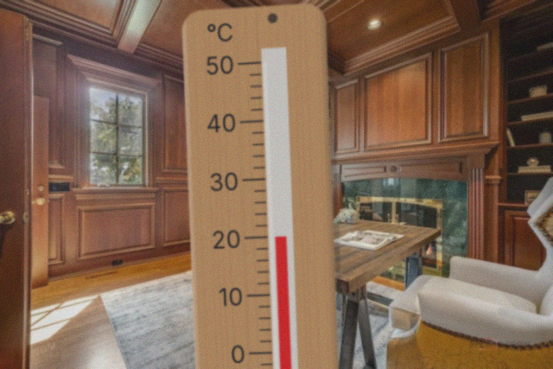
20 °C
